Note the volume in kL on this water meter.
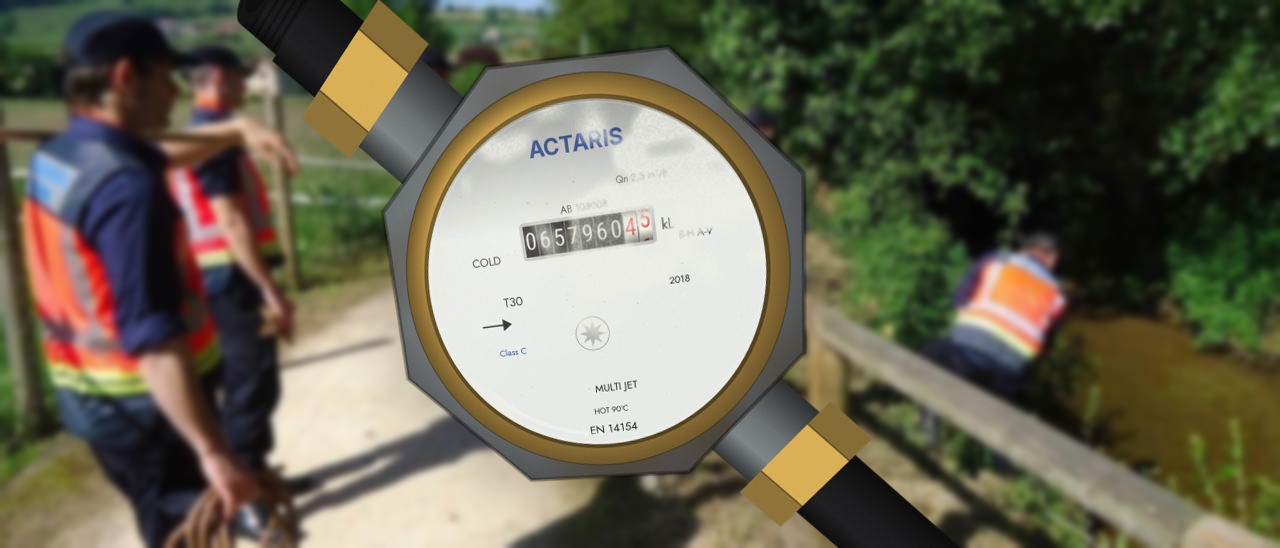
657960.45 kL
